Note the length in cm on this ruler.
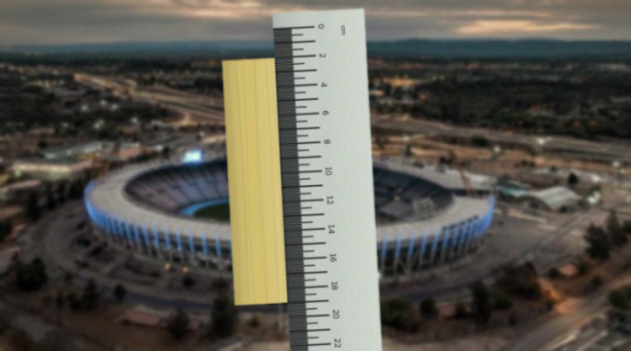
17 cm
